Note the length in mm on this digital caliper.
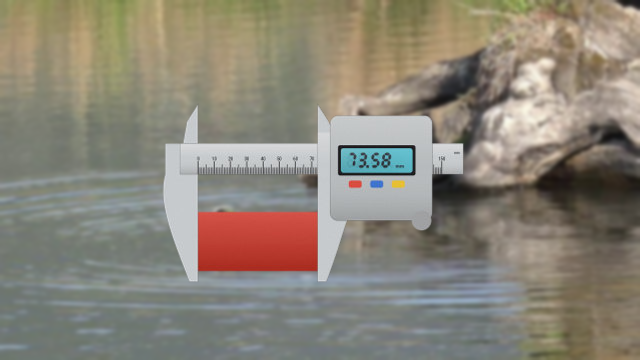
73.58 mm
